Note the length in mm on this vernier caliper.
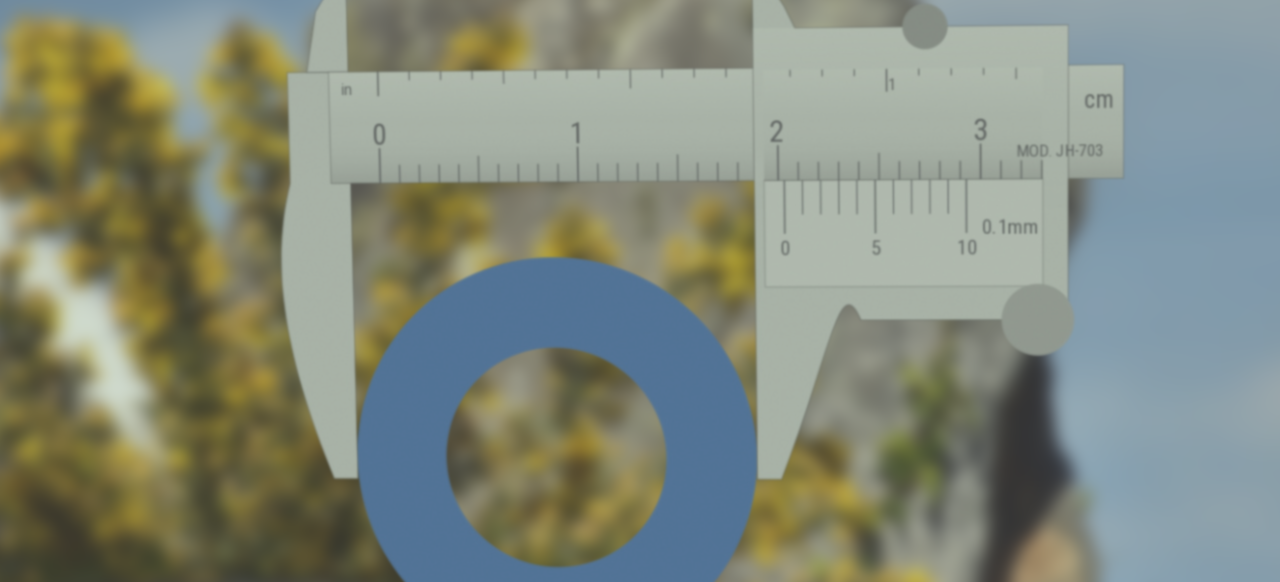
20.3 mm
